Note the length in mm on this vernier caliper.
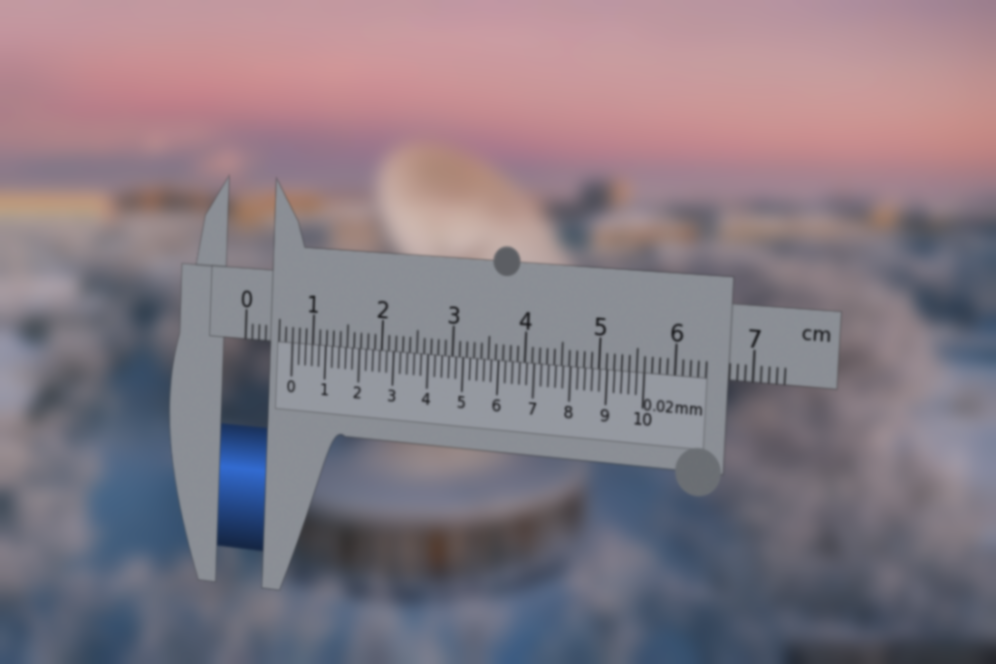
7.0 mm
